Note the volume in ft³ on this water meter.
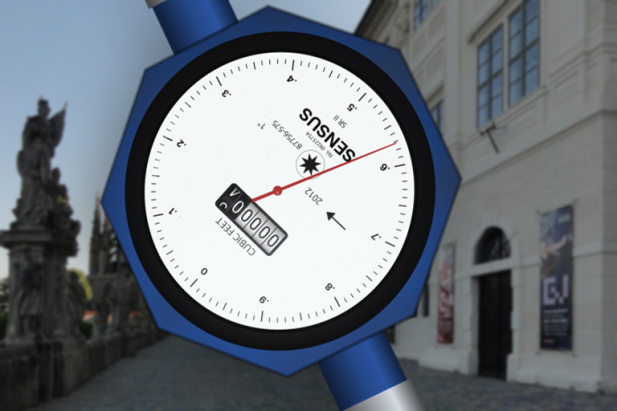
3.57 ft³
